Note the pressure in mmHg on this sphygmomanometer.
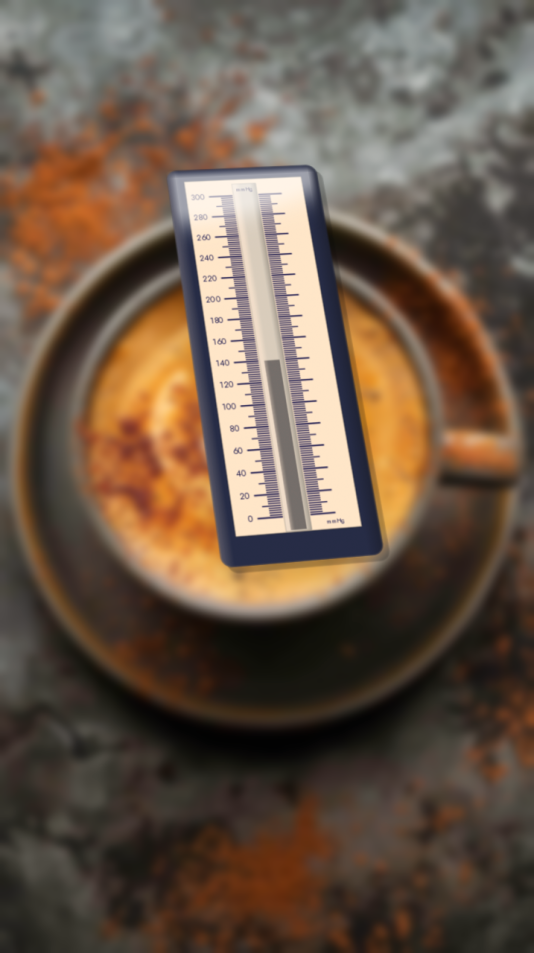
140 mmHg
